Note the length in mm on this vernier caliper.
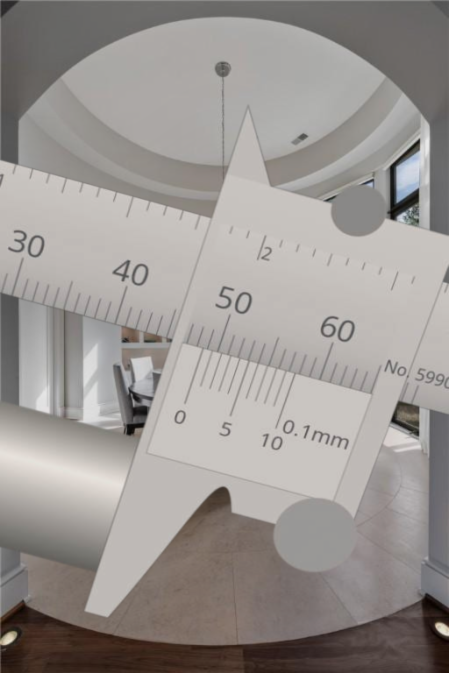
48.6 mm
